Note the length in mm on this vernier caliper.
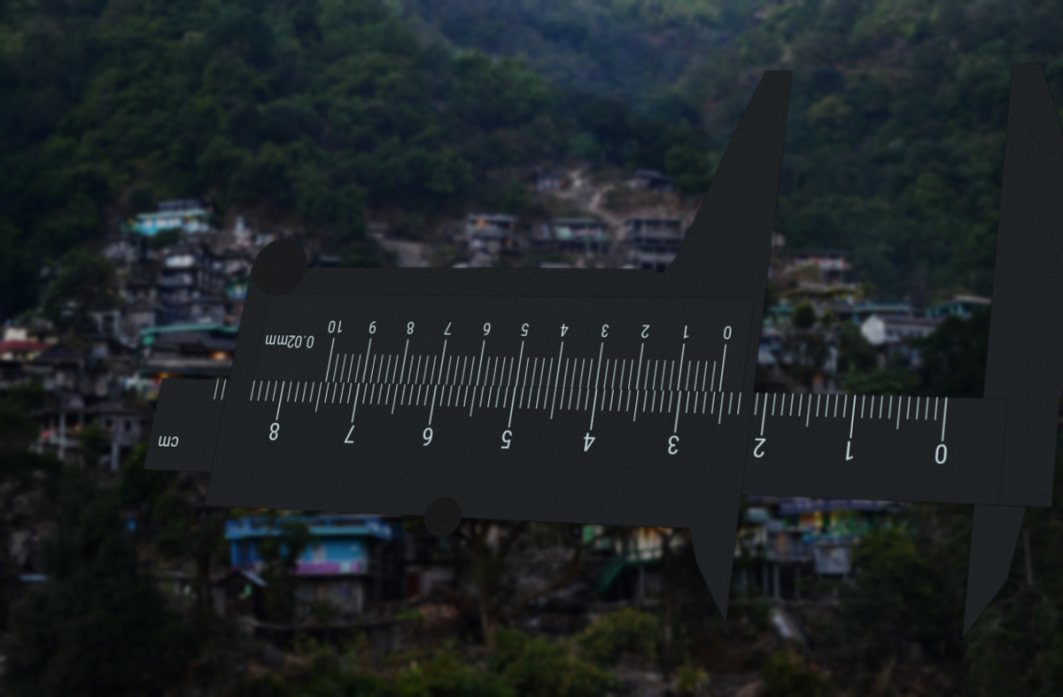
25.4 mm
